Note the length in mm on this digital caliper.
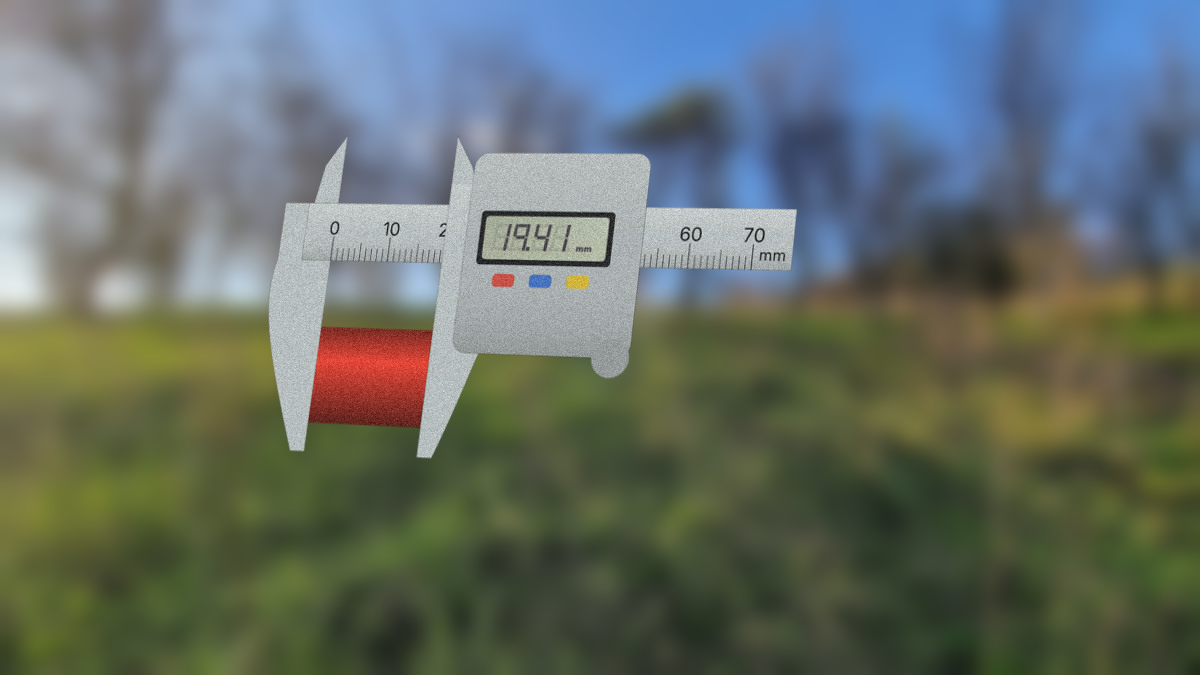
19.41 mm
